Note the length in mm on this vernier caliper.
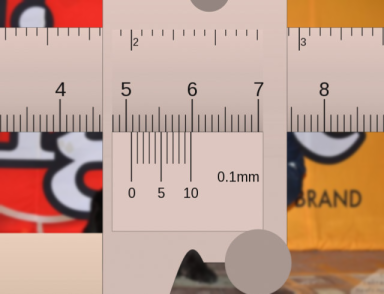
50.8 mm
